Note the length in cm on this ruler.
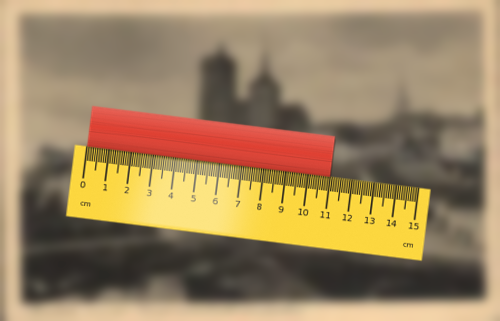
11 cm
